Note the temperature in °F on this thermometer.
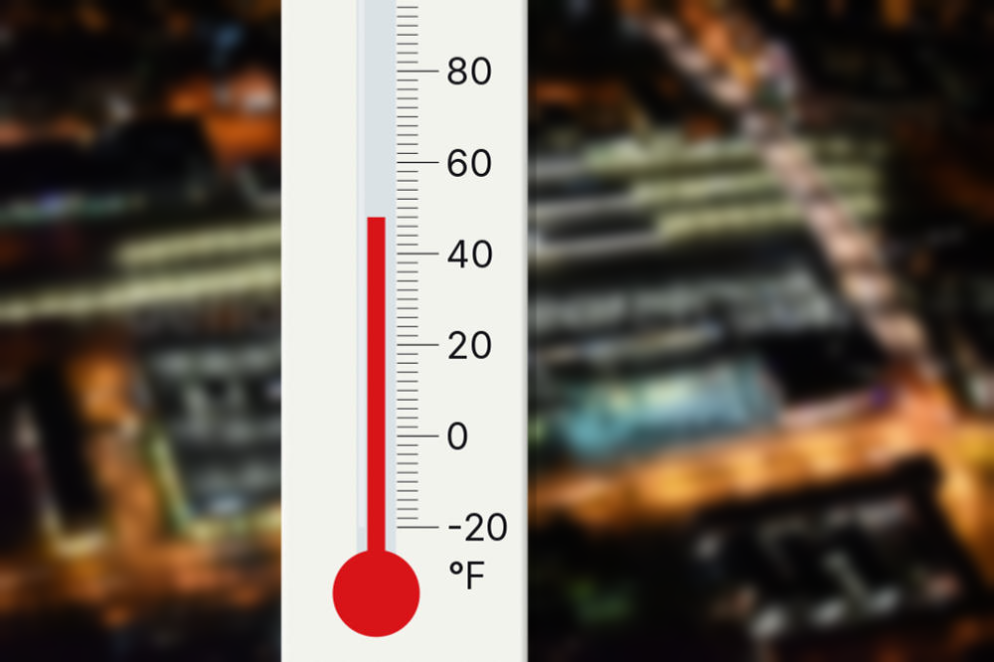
48 °F
